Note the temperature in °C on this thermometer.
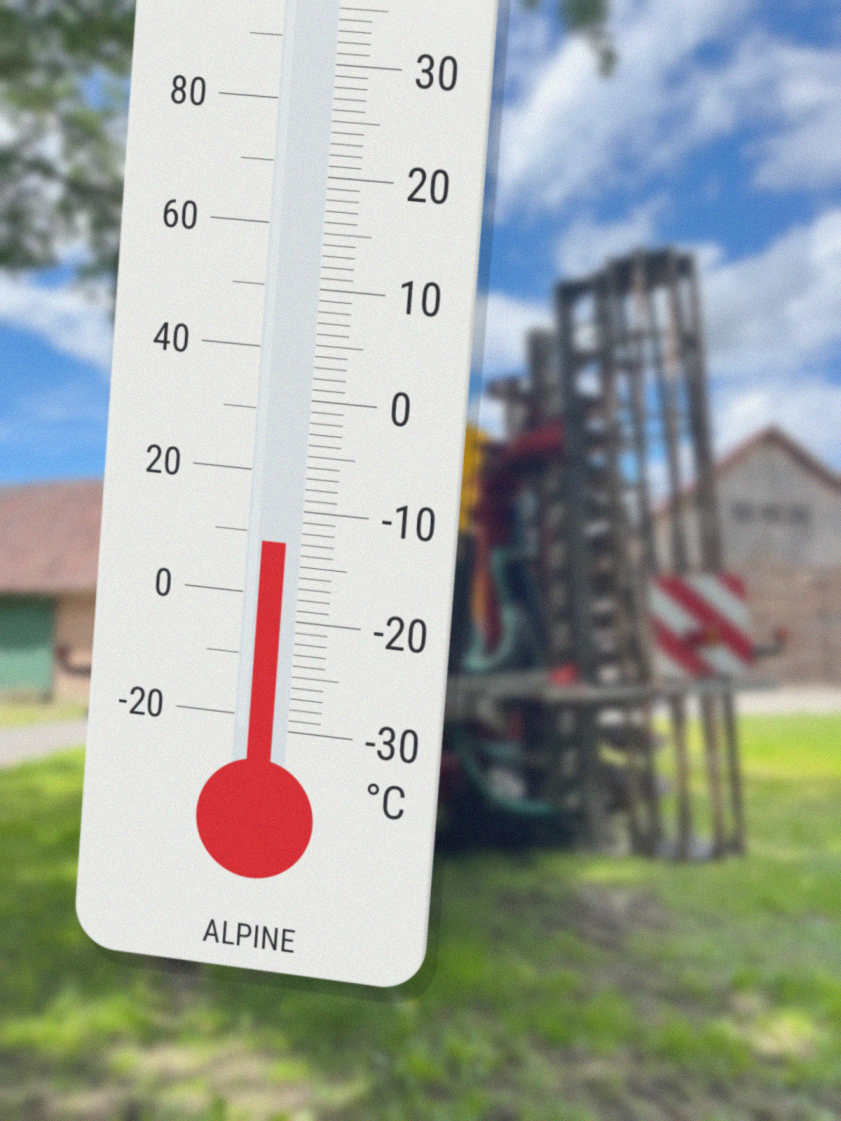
-13 °C
